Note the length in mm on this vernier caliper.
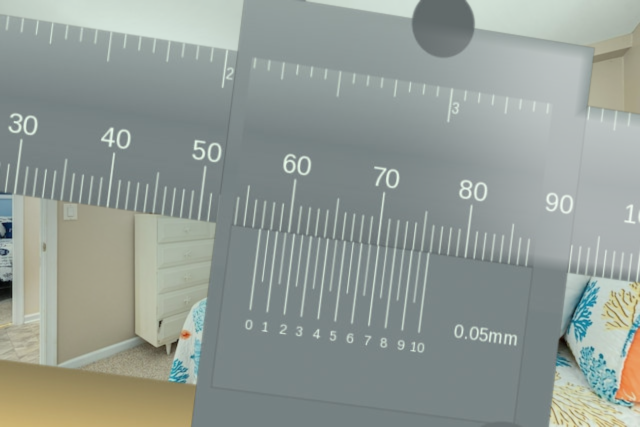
56.8 mm
